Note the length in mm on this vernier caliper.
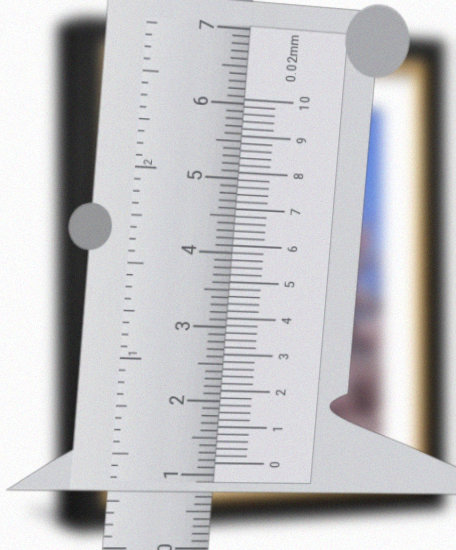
11.6 mm
